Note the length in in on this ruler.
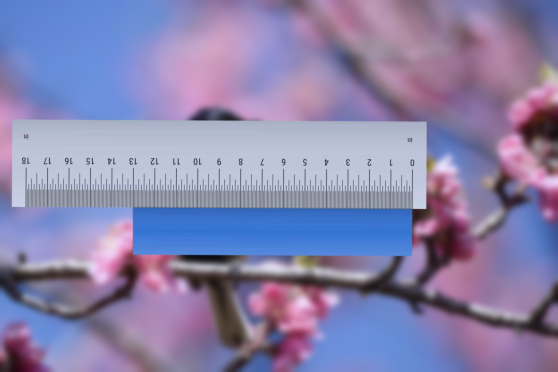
13 in
